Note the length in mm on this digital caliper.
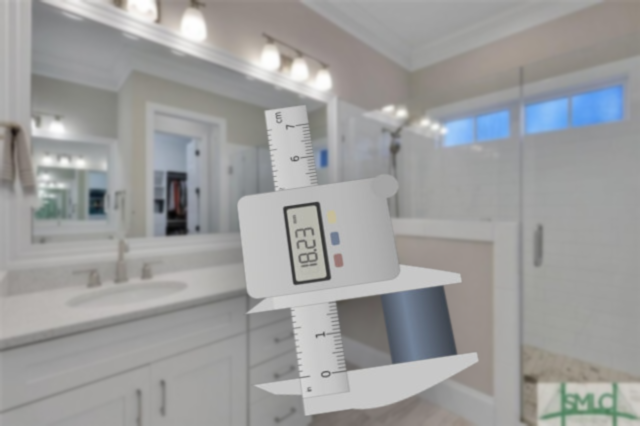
18.23 mm
